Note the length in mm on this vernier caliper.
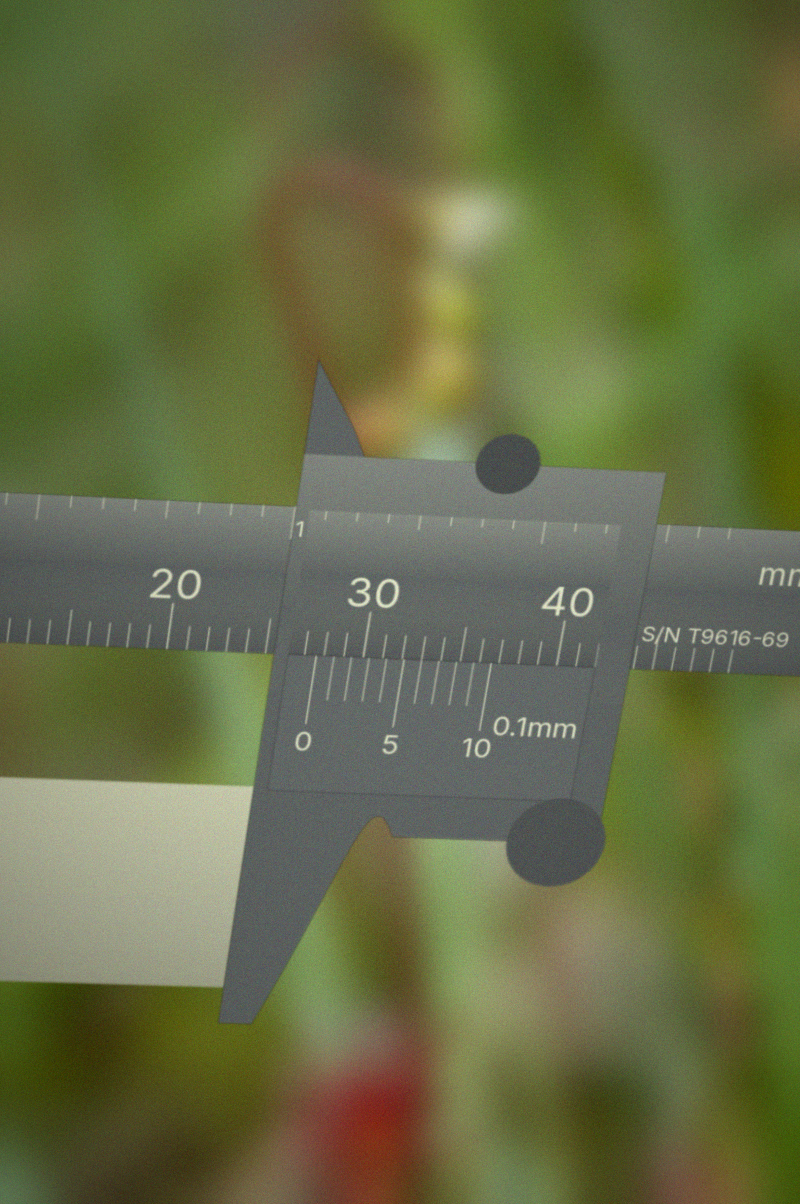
27.6 mm
